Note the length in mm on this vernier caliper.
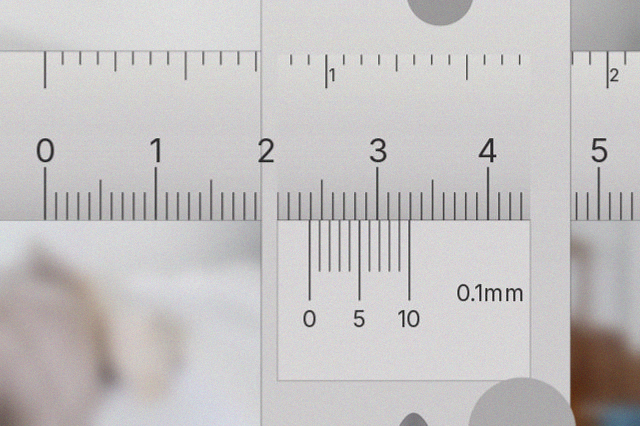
23.9 mm
